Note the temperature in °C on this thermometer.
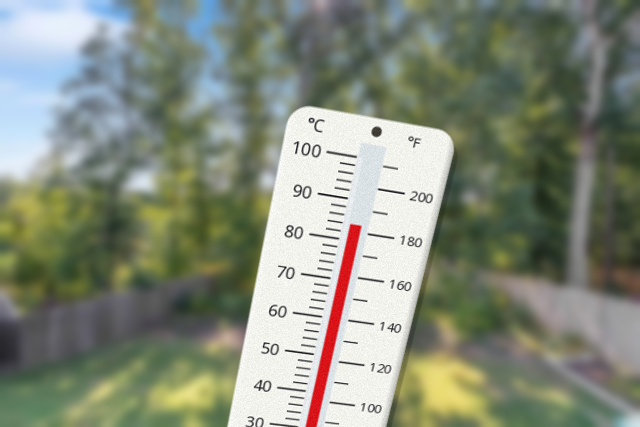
84 °C
